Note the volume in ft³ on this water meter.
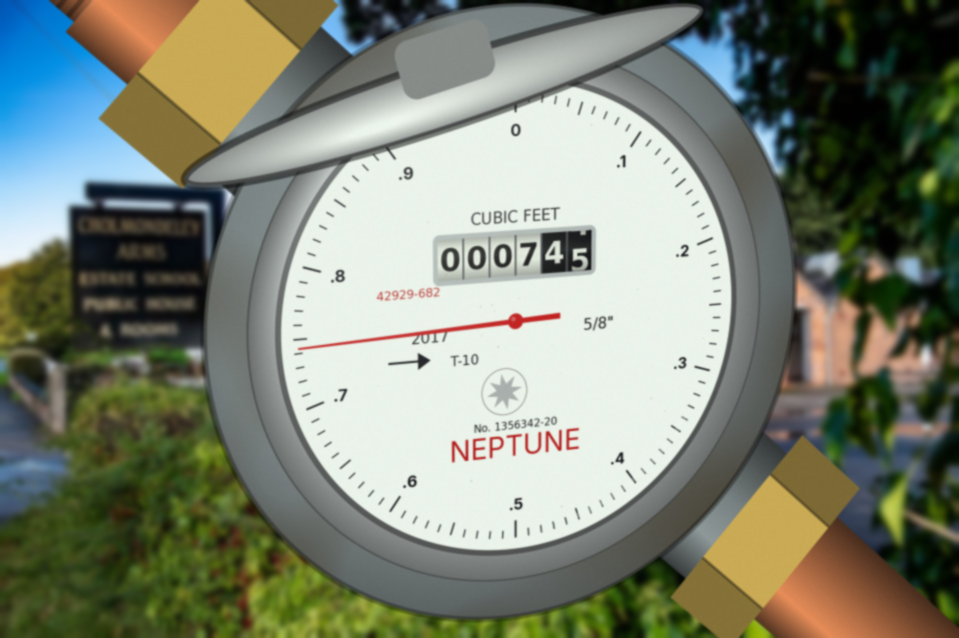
744.74 ft³
